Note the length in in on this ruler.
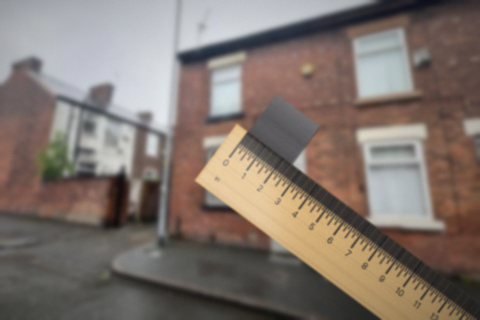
2.5 in
